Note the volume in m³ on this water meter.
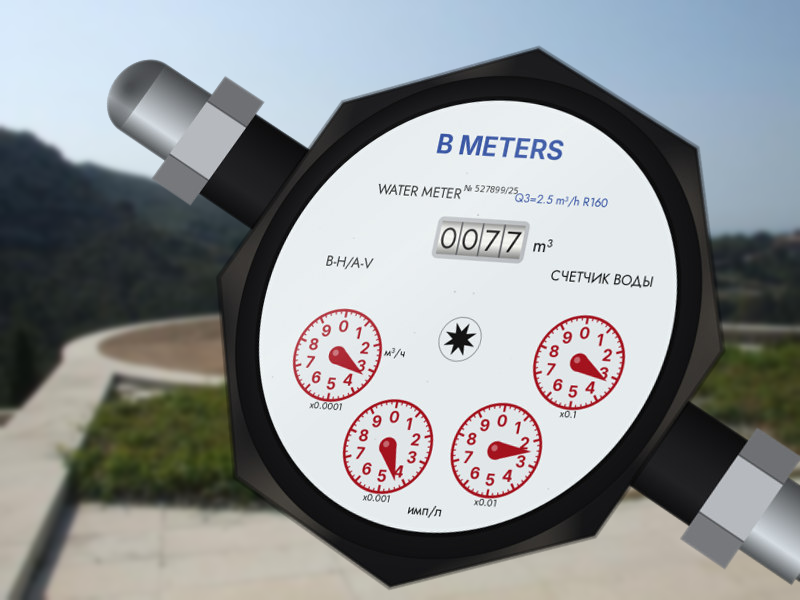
77.3243 m³
